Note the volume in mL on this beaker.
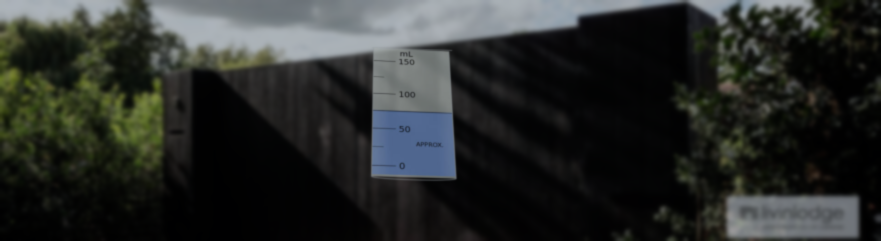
75 mL
